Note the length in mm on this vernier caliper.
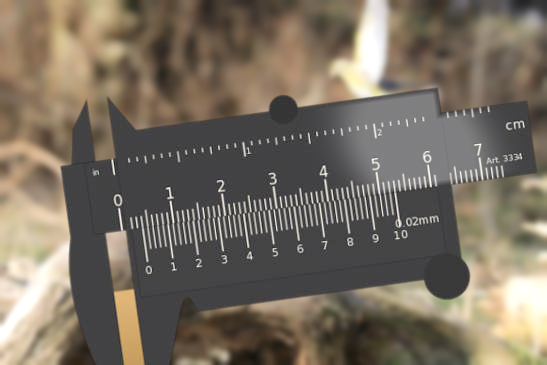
4.0 mm
